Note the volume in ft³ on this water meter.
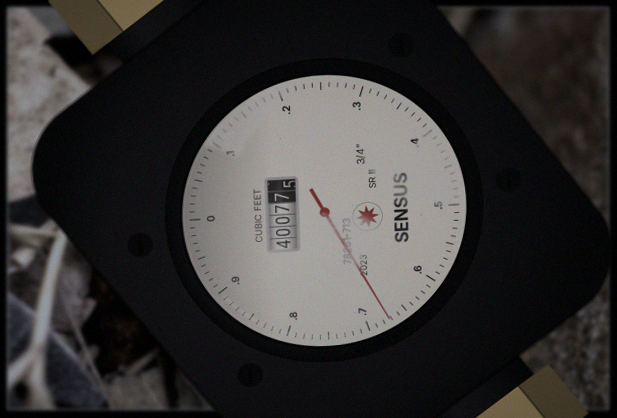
400774.67 ft³
